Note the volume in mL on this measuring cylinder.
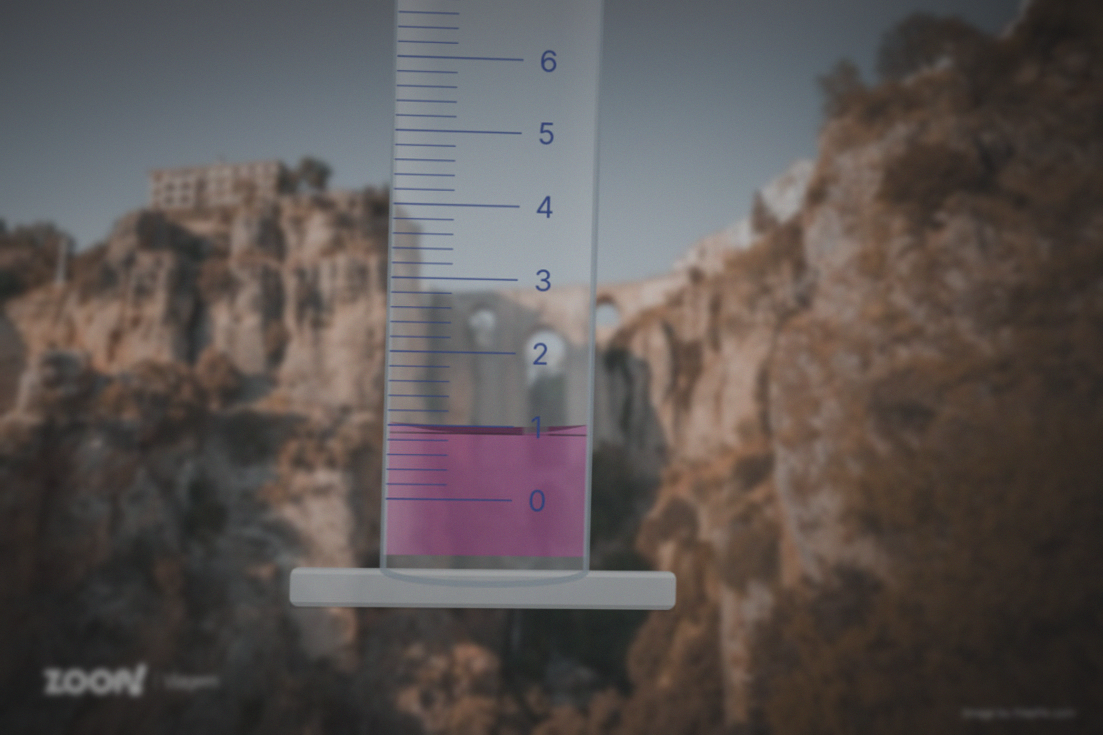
0.9 mL
